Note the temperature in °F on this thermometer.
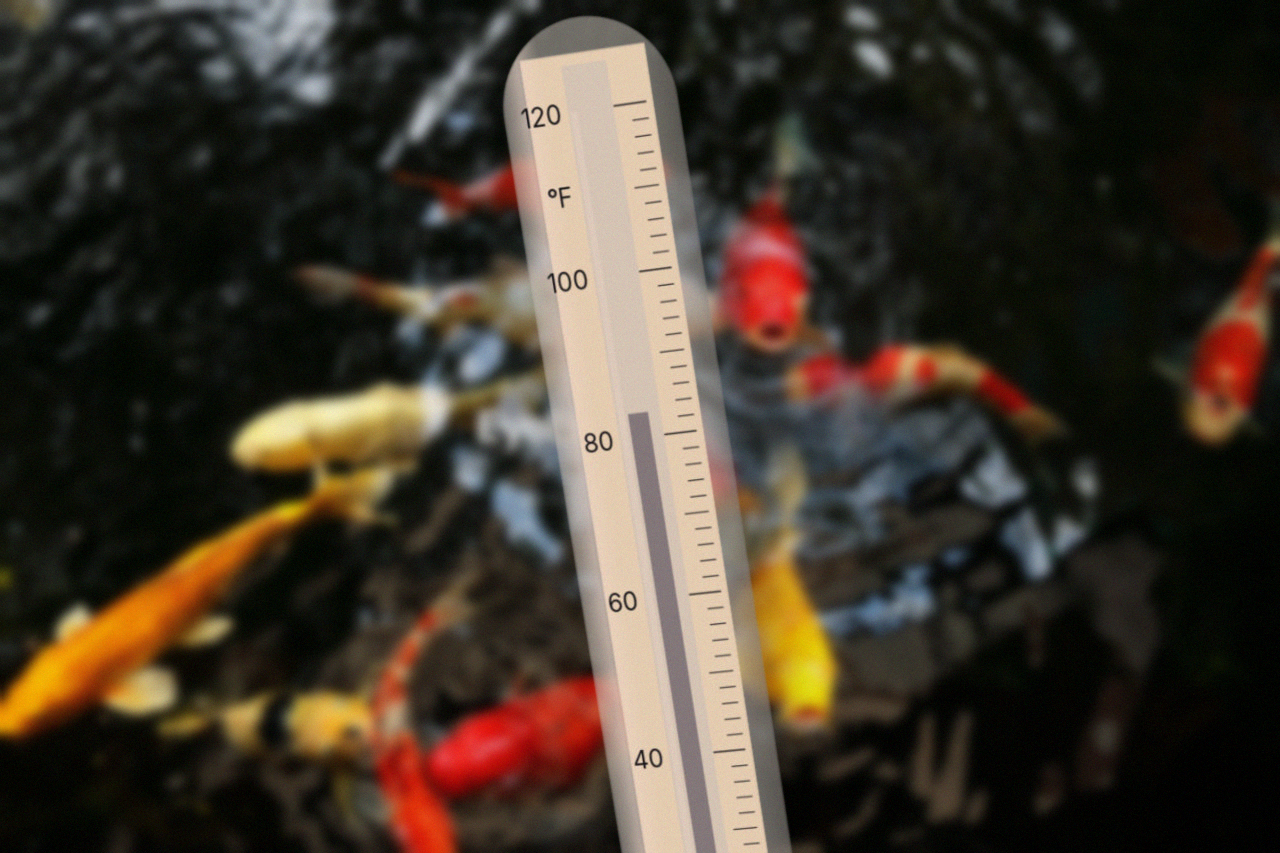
83 °F
